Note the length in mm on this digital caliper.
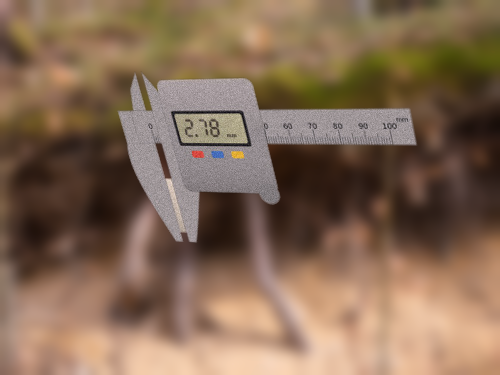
2.78 mm
